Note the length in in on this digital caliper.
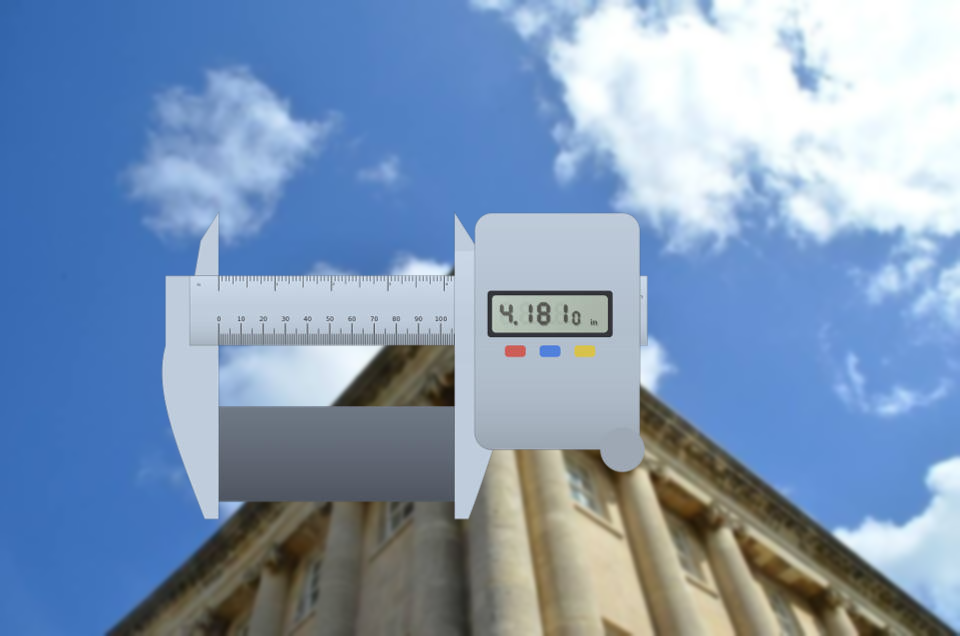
4.1810 in
